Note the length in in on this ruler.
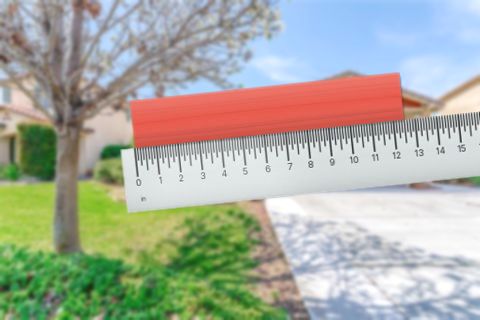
12.5 in
